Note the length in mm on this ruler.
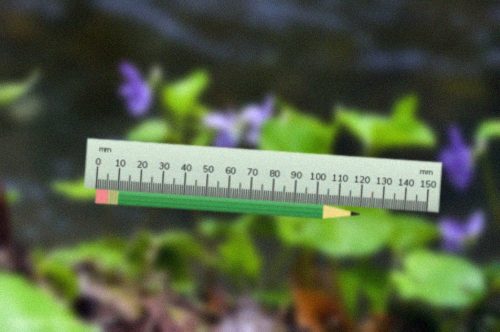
120 mm
